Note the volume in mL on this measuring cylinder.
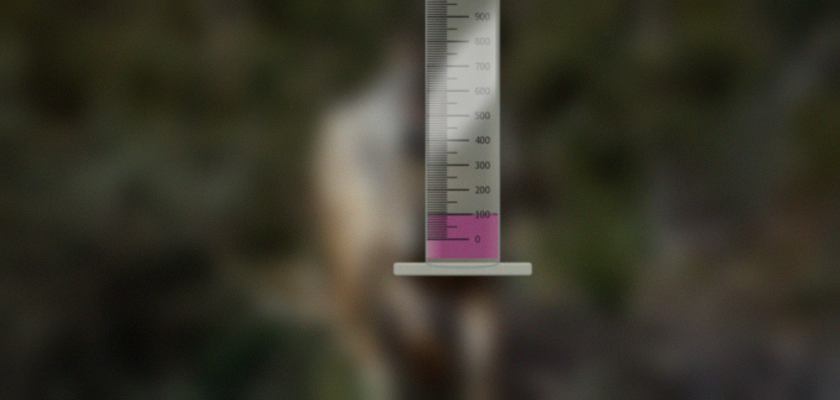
100 mL
